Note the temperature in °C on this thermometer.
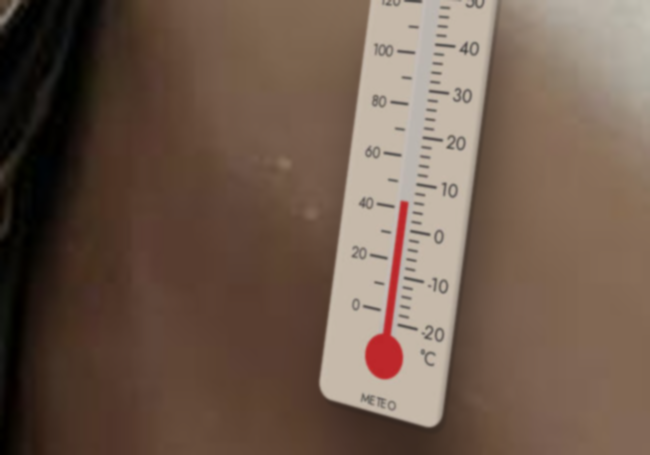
6 °C
